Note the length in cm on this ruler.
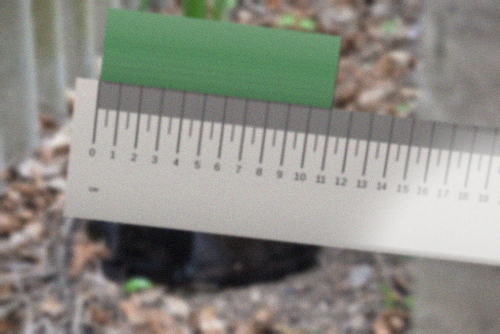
11 cm
